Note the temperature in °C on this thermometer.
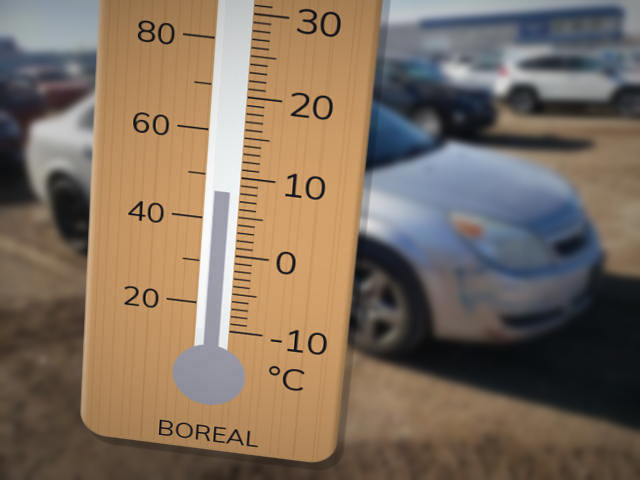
8 °C
